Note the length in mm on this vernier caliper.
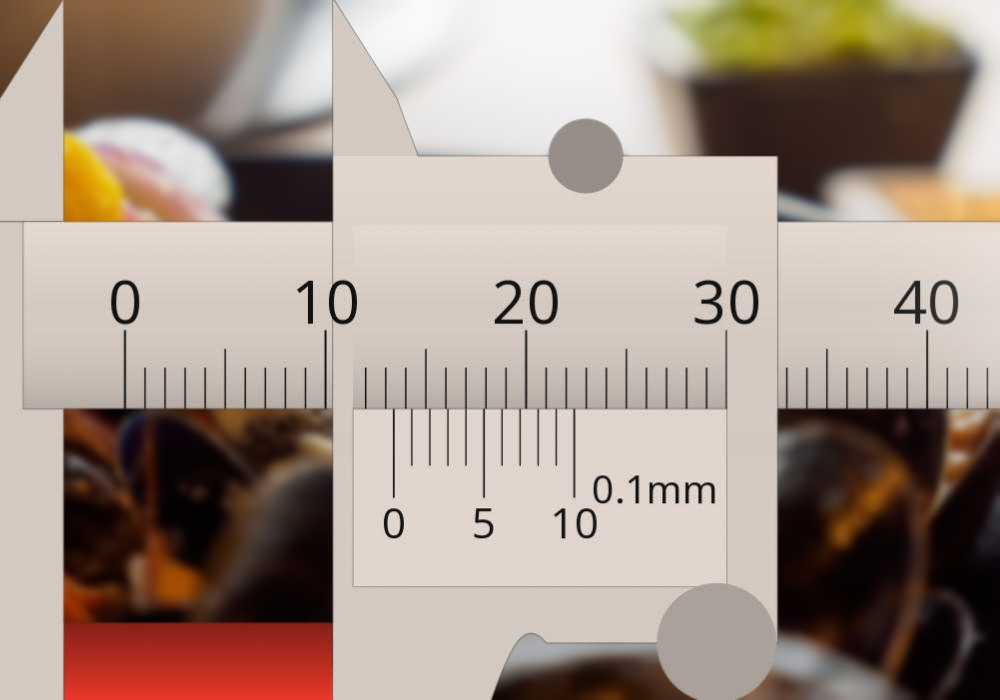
13.4 mm
